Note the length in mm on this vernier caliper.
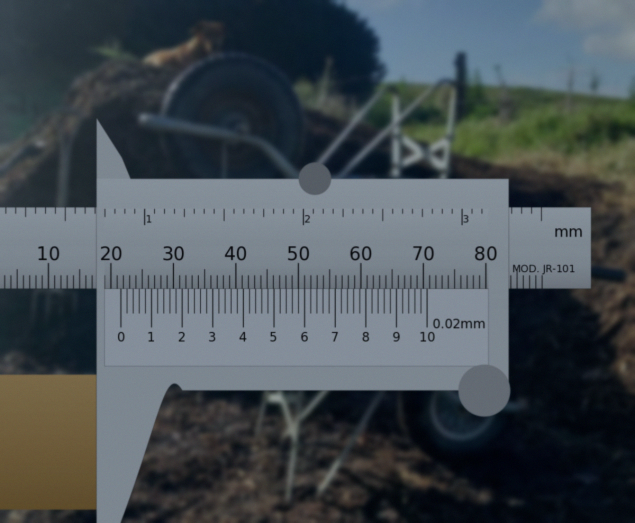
21.6 mm
